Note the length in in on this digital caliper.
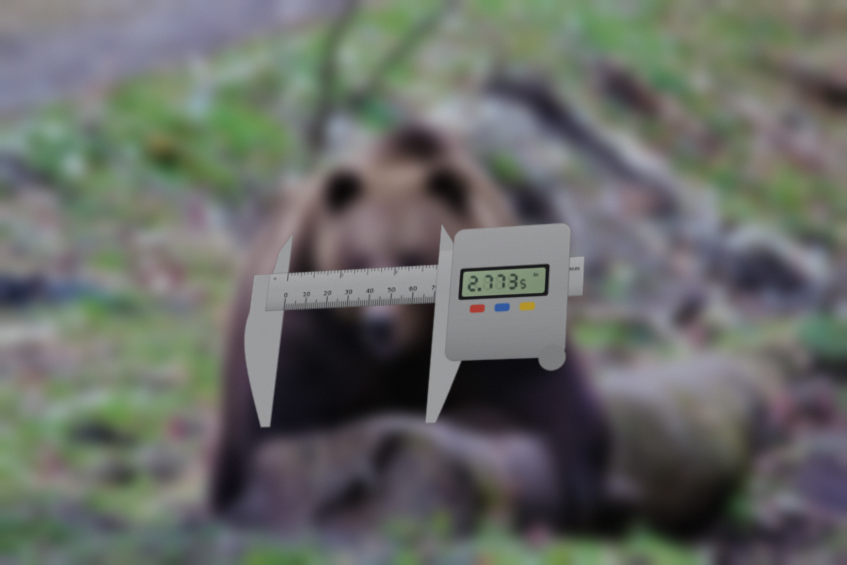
2.7735 in
